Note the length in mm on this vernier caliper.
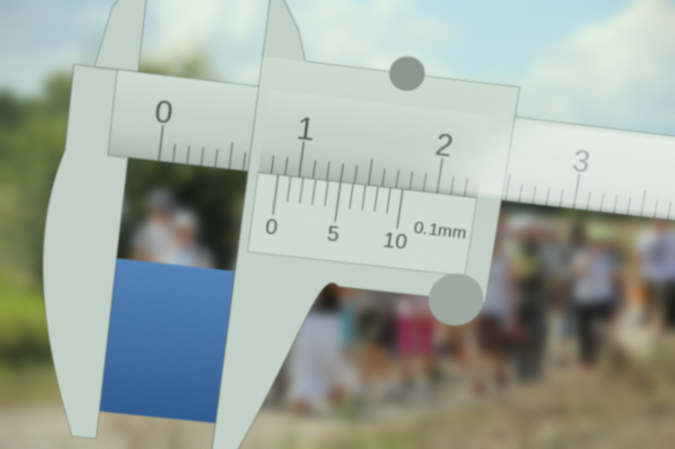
8.5 mm
